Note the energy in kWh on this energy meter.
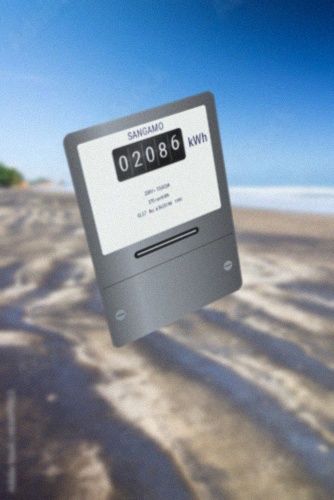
2086 kWh
